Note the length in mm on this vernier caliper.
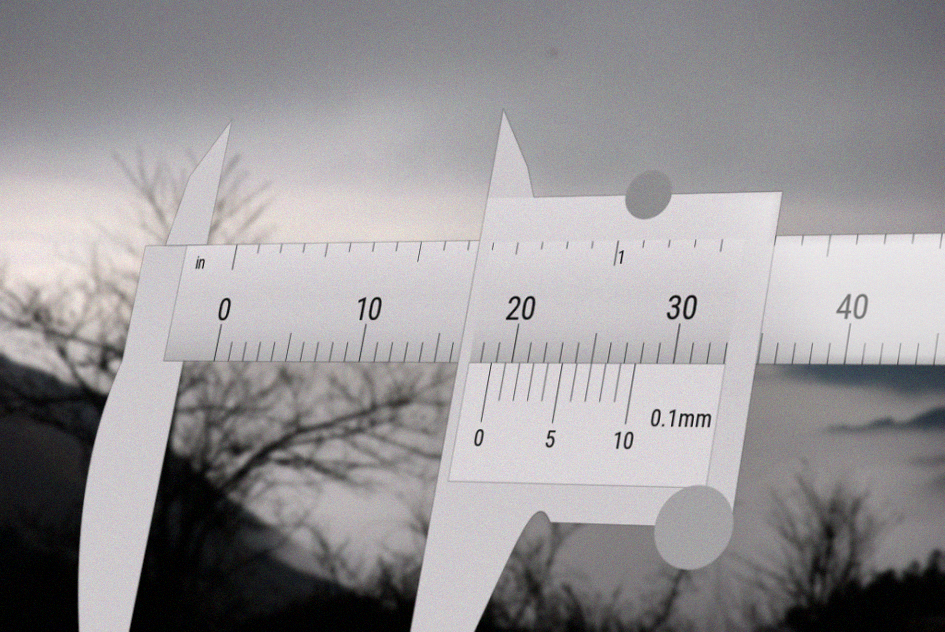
18.7 mm
